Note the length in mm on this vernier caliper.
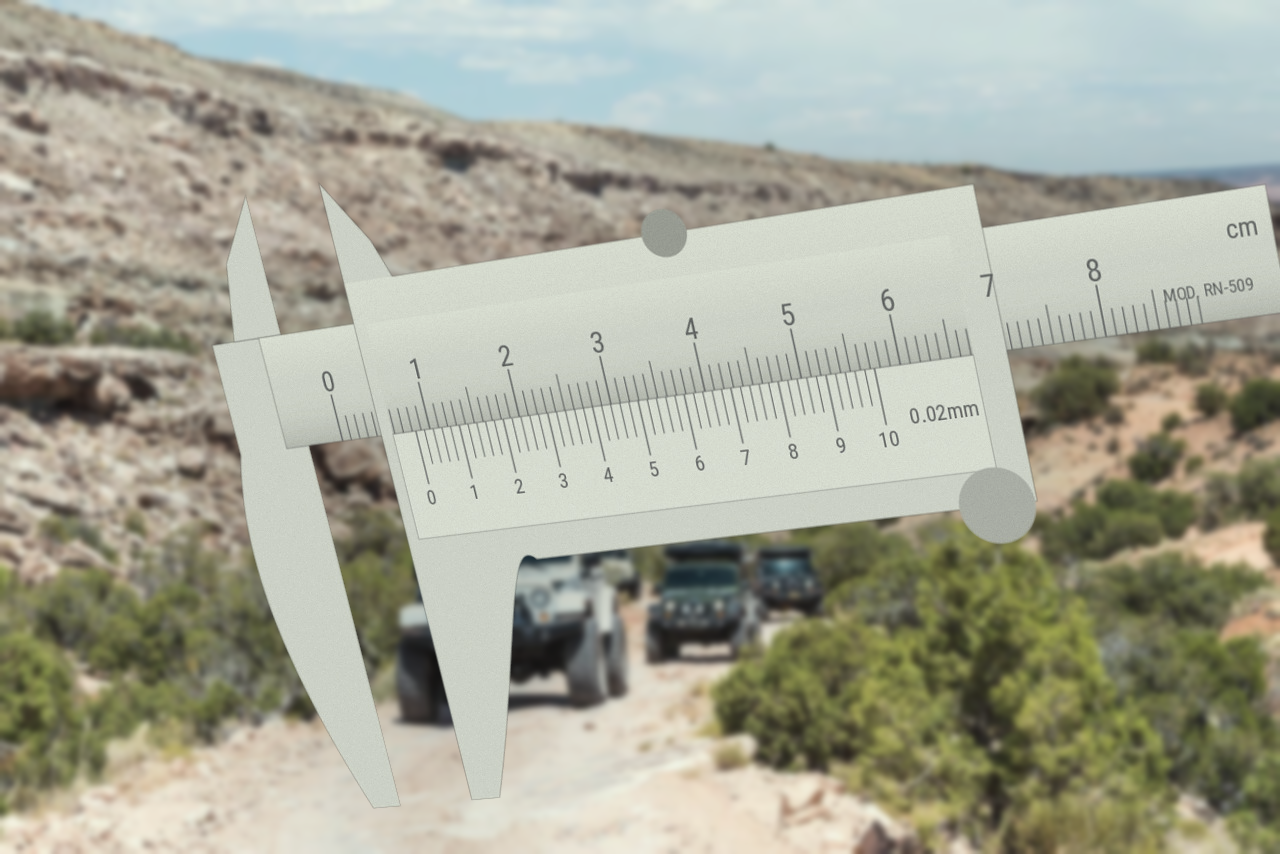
8.4 mm
